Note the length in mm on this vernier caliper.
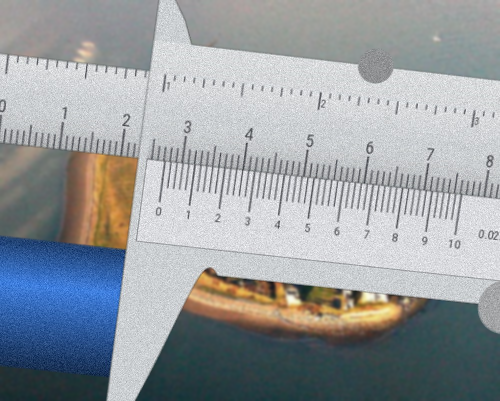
27.2 mm
